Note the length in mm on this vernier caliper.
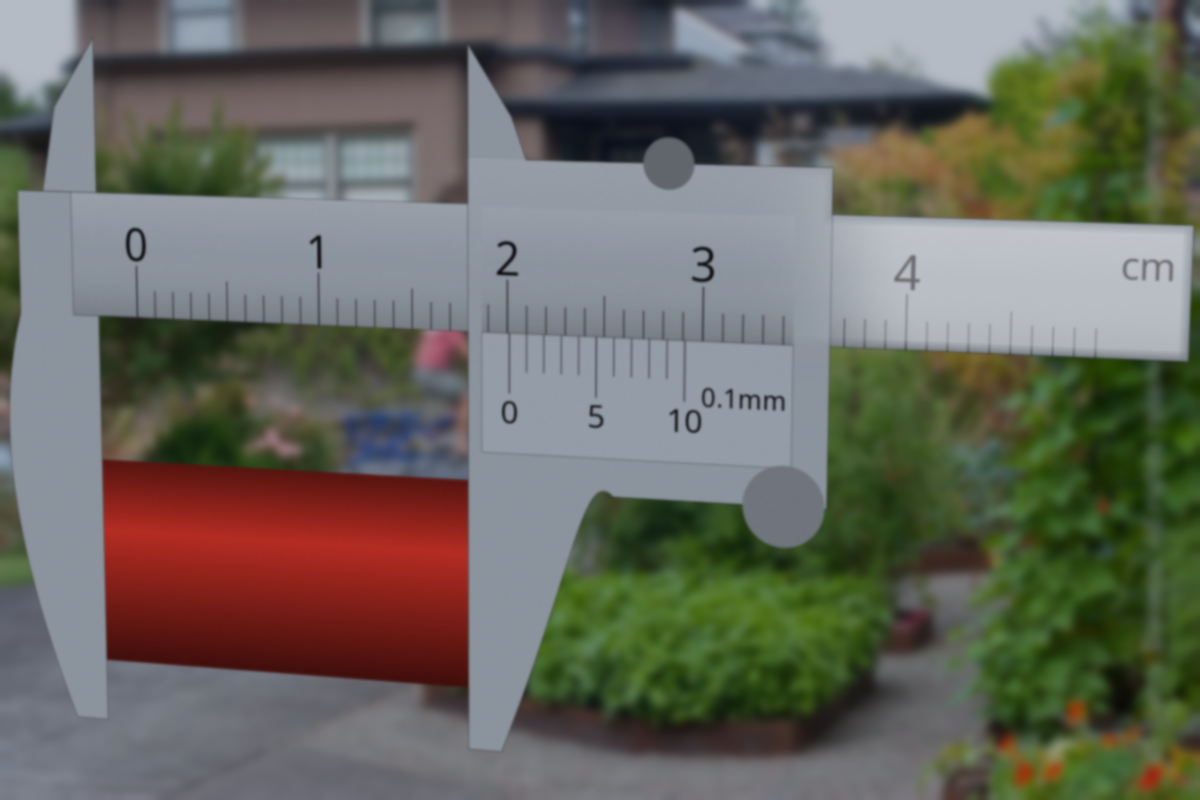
20.1 mm
